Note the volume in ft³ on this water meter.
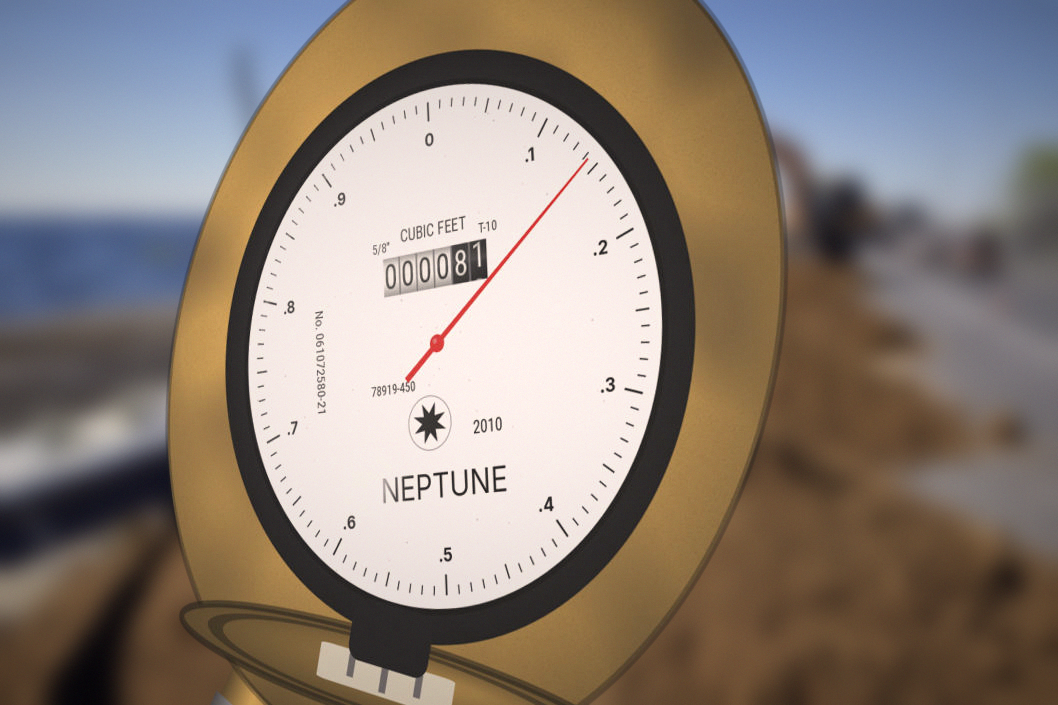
81.14 ft³
